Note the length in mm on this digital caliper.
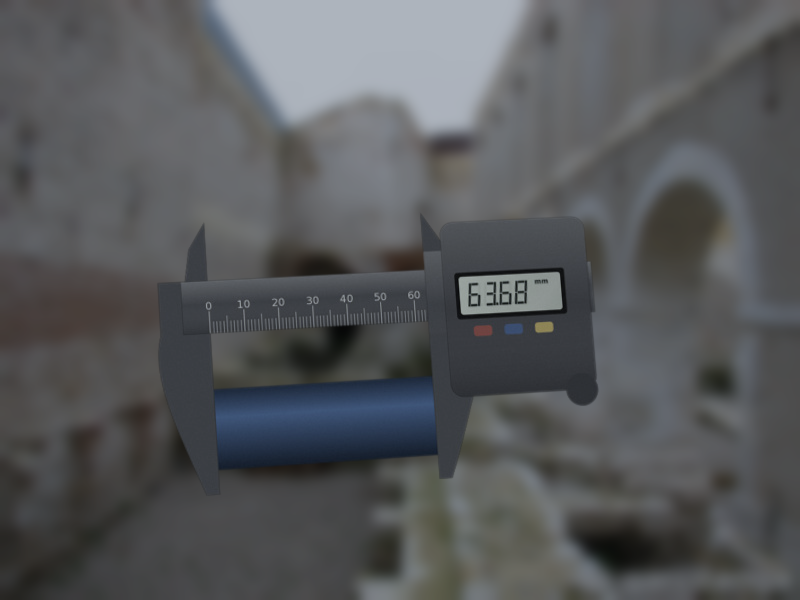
63.68 mm
